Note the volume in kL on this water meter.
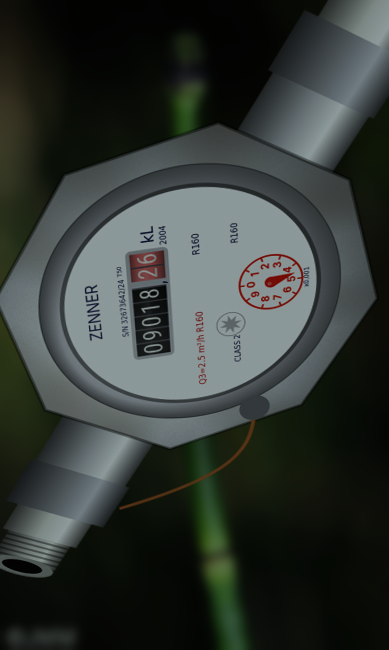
9018.264 kL
